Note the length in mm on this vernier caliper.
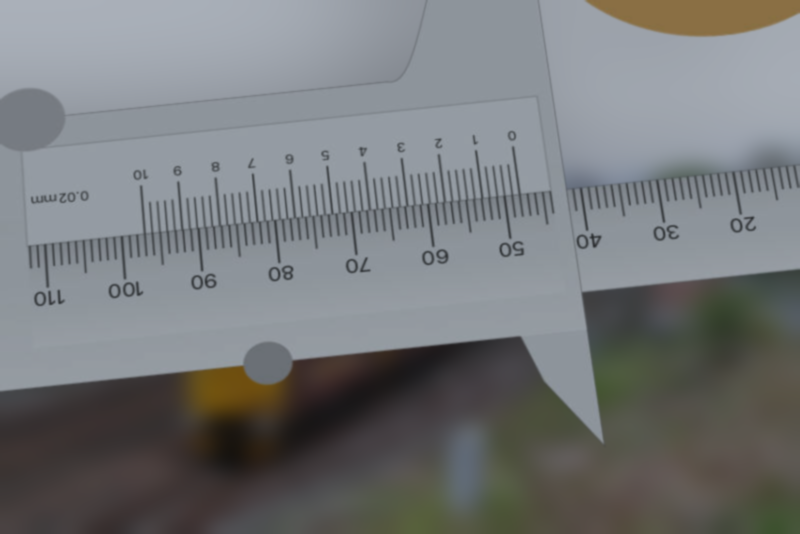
48.0 mm
